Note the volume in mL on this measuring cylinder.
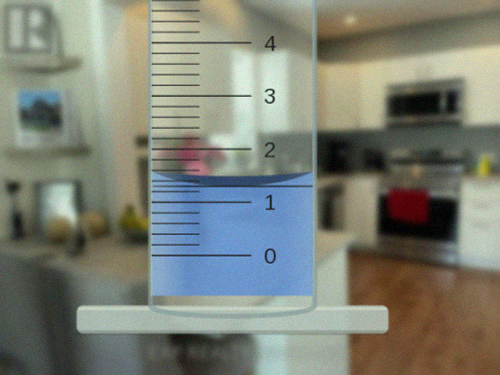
1.3 mL
